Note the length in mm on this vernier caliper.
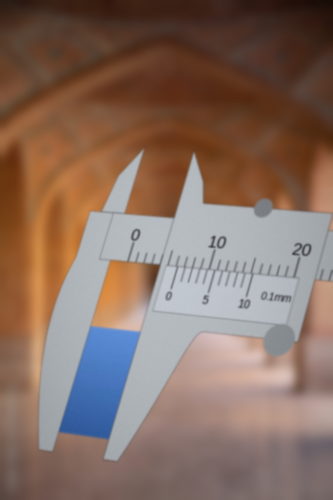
6.2 mm
